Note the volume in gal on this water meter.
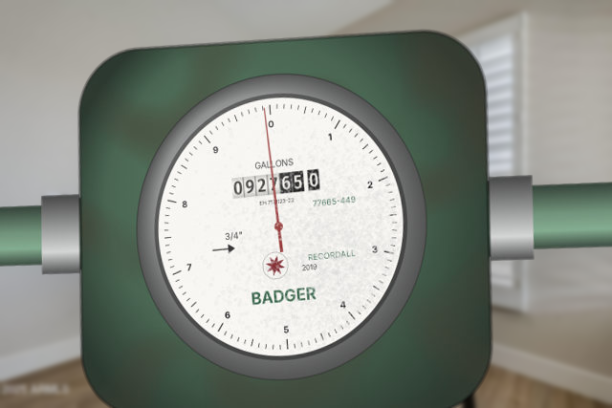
927649.9 gal
